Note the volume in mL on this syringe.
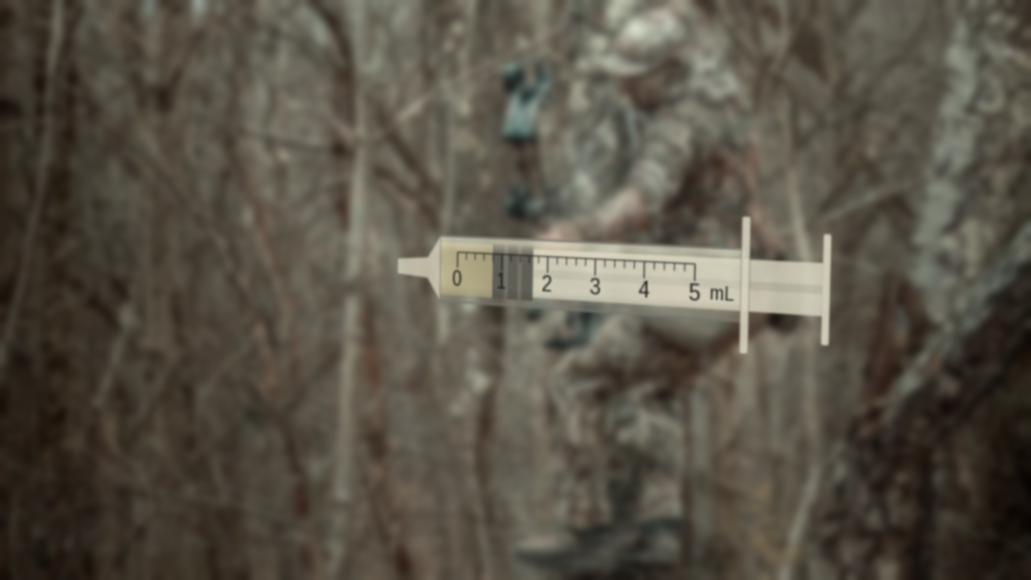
0.8 mL
